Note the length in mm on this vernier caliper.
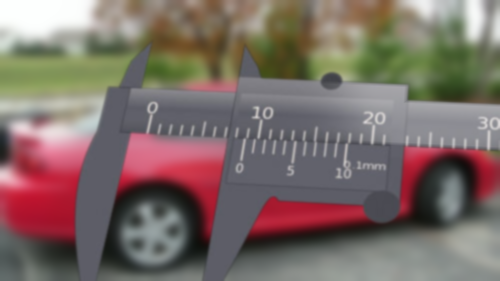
8.8 mm
